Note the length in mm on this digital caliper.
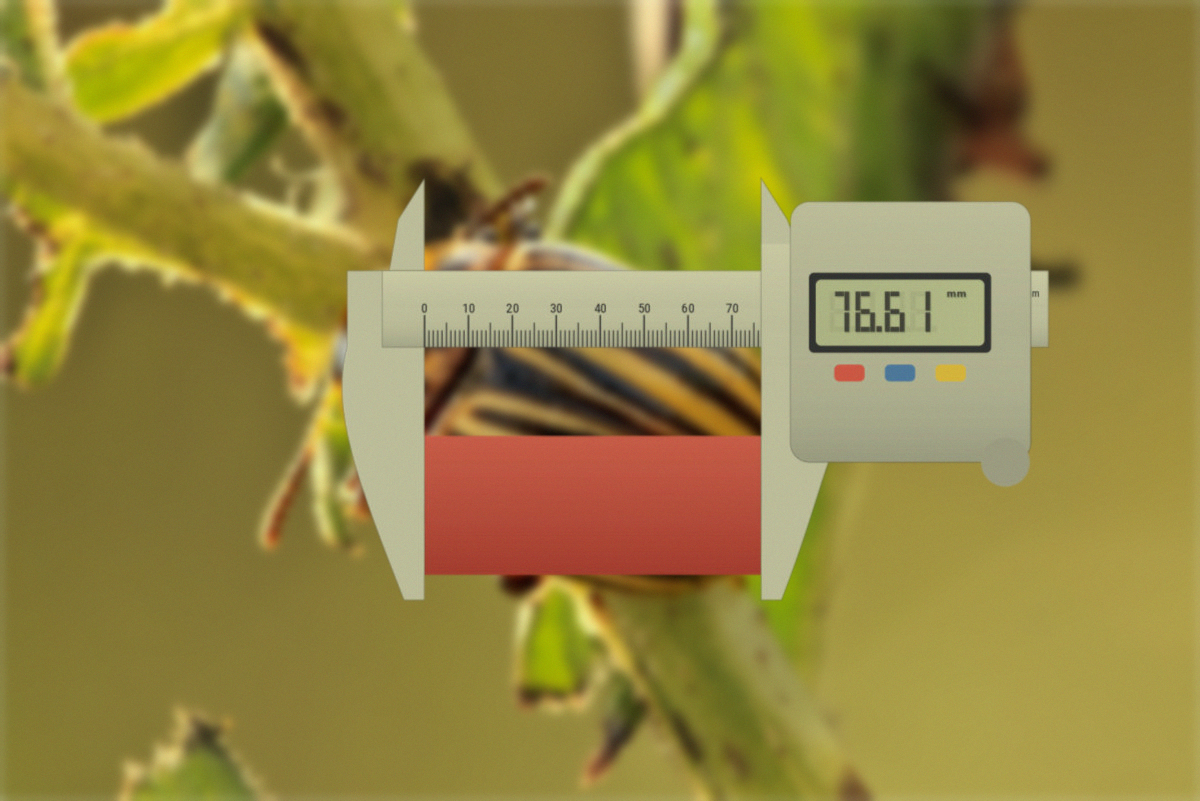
76.61 mm
